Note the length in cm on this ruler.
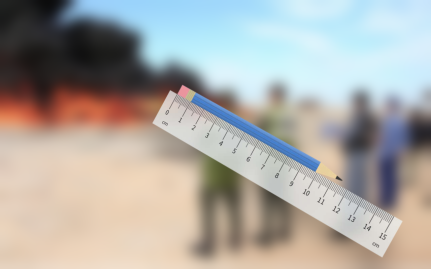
11.5 cm
